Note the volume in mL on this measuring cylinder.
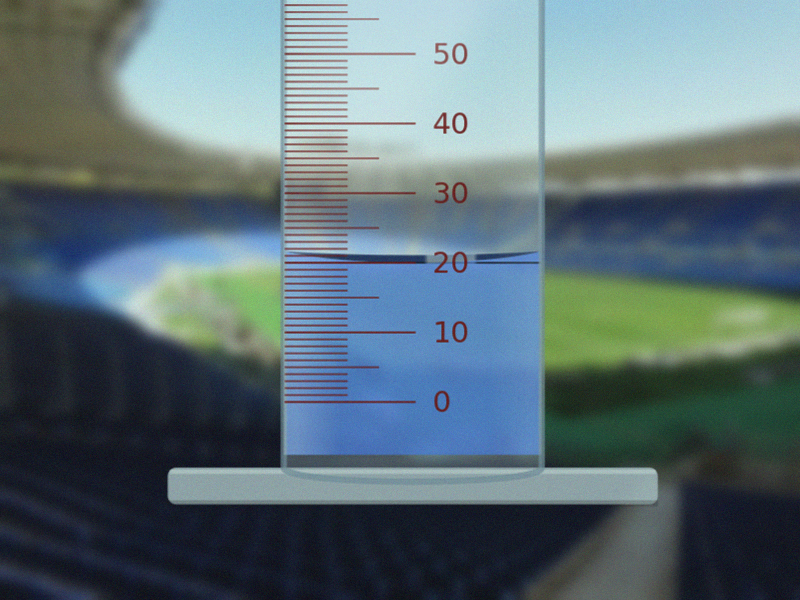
20 mL
